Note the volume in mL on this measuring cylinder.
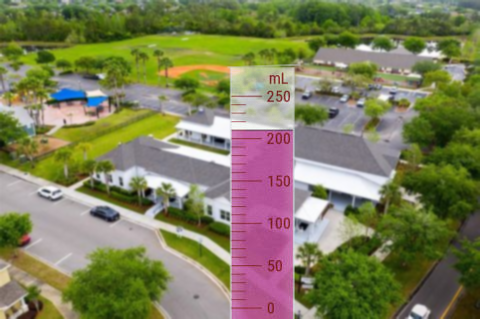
210 mL
